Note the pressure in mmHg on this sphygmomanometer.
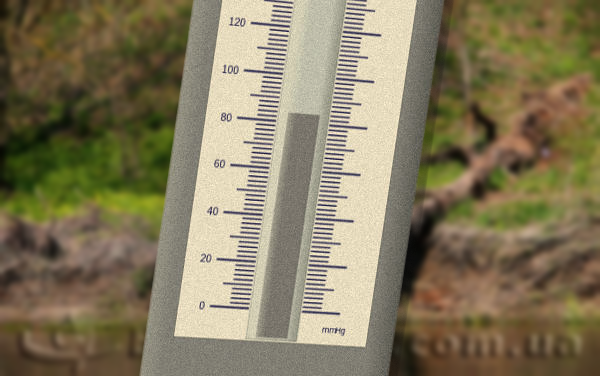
84 mmHg
